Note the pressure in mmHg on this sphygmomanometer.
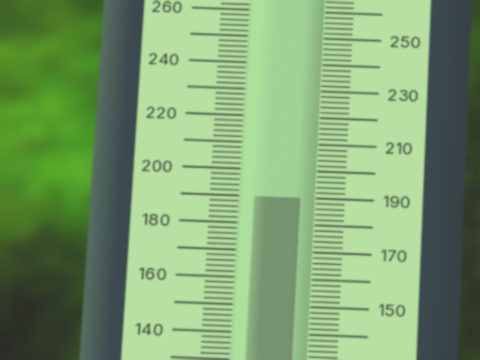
190 mmHg
